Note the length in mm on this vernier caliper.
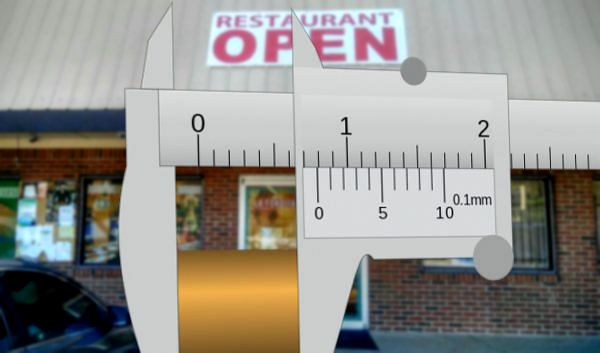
7.9 mm
